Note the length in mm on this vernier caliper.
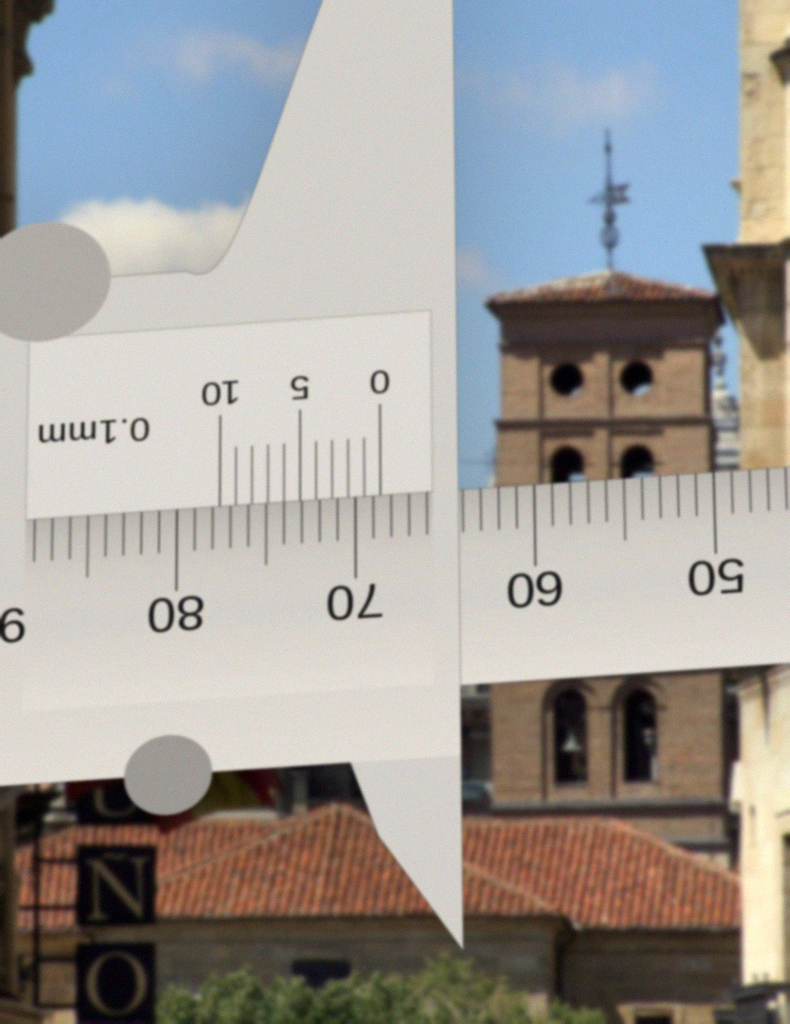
68.6 mm
